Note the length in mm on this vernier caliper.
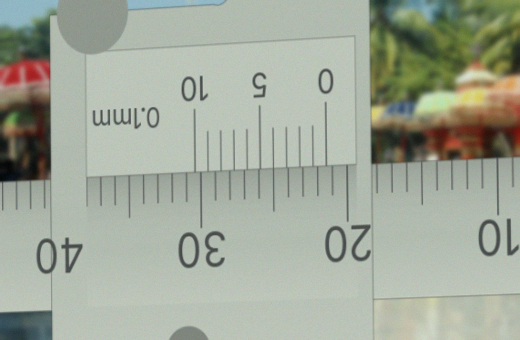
21.4 mm
